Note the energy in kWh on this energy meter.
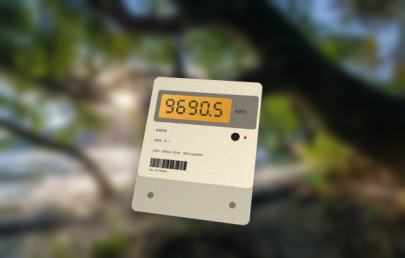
9690.5 kWh
